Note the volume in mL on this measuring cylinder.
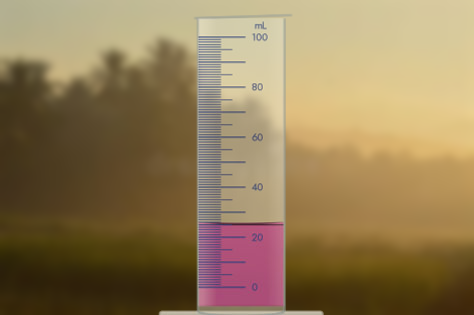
25 mL
